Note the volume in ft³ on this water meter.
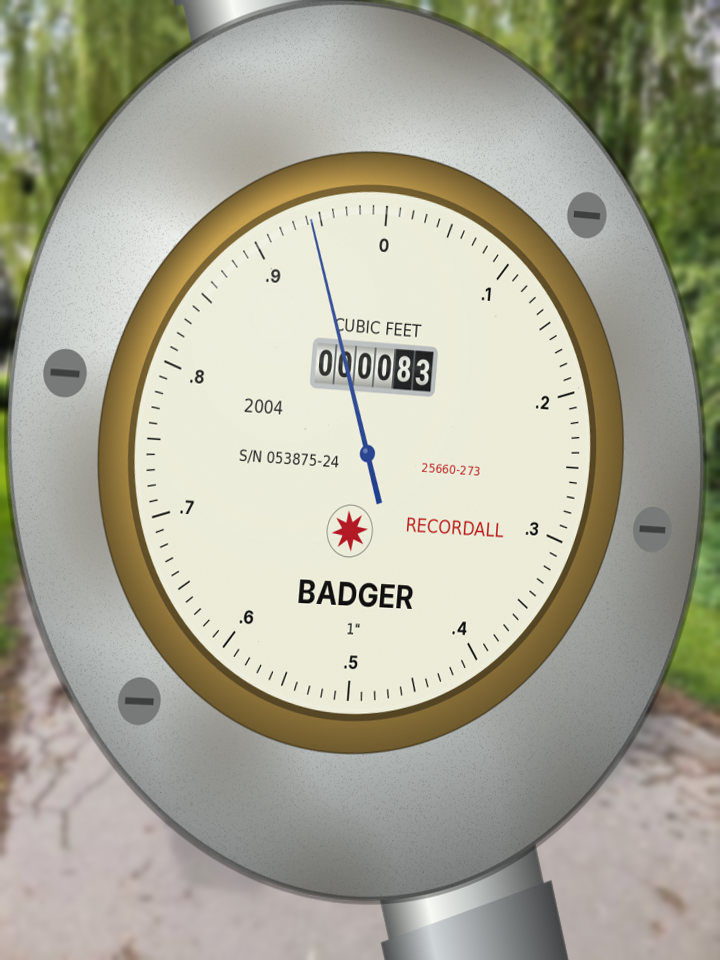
82.94 ft³
